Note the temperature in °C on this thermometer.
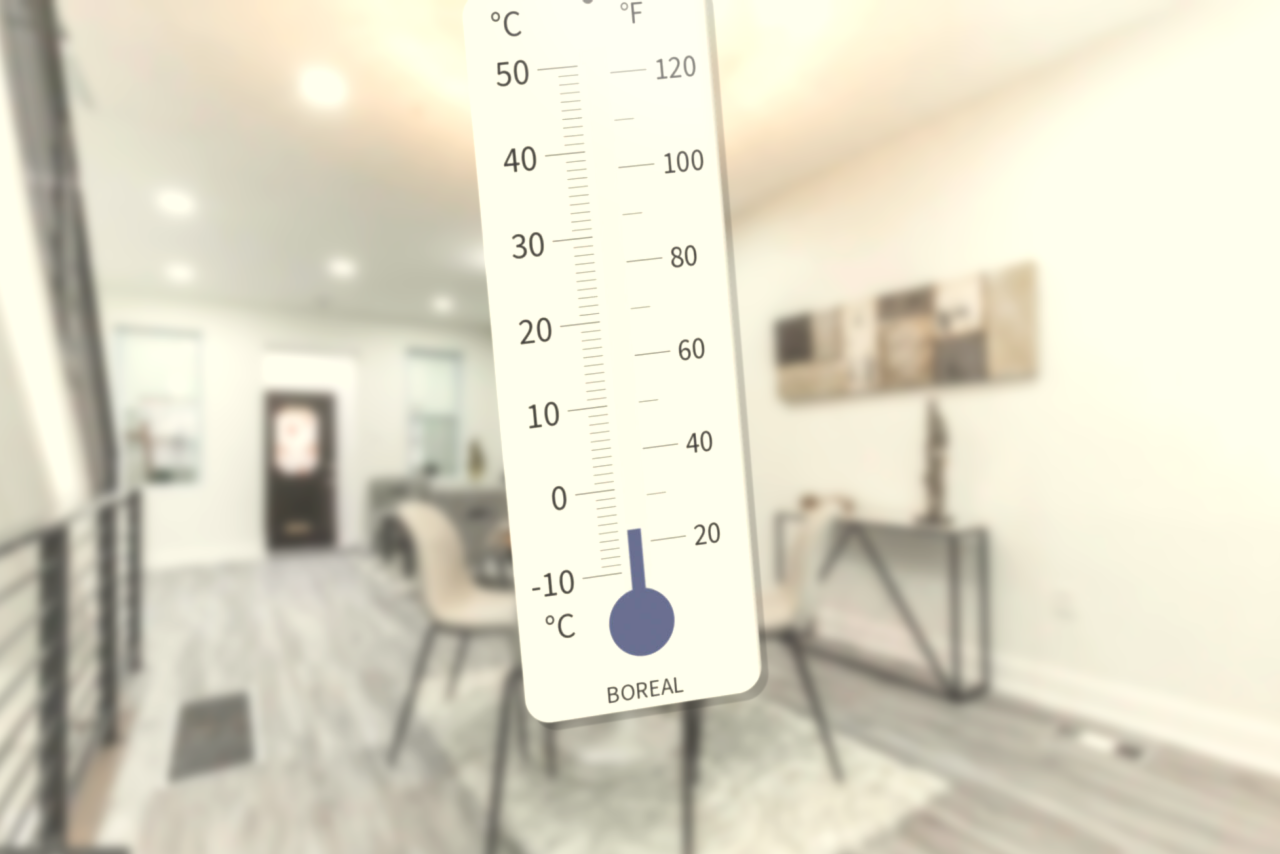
-5 °C
